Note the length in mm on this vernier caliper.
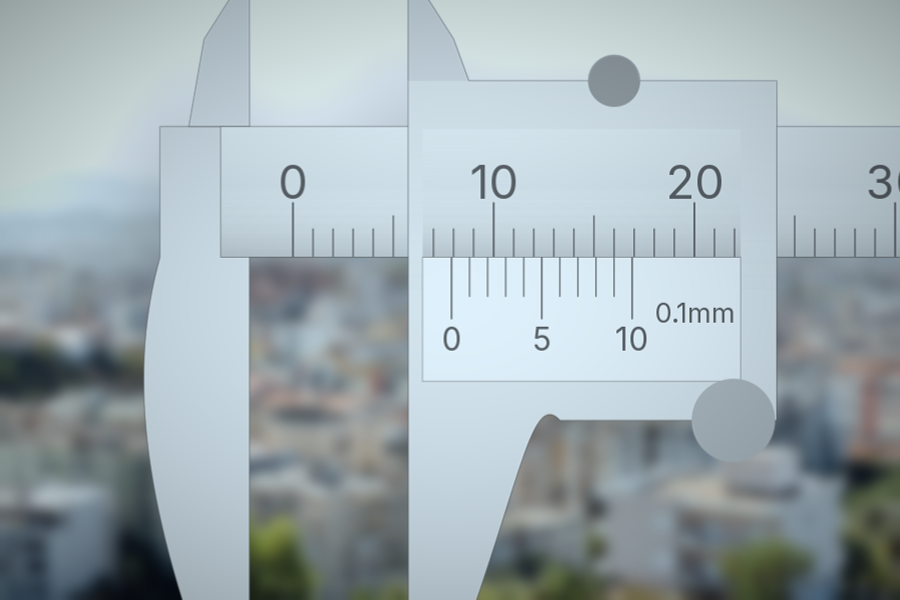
7.9 mm
